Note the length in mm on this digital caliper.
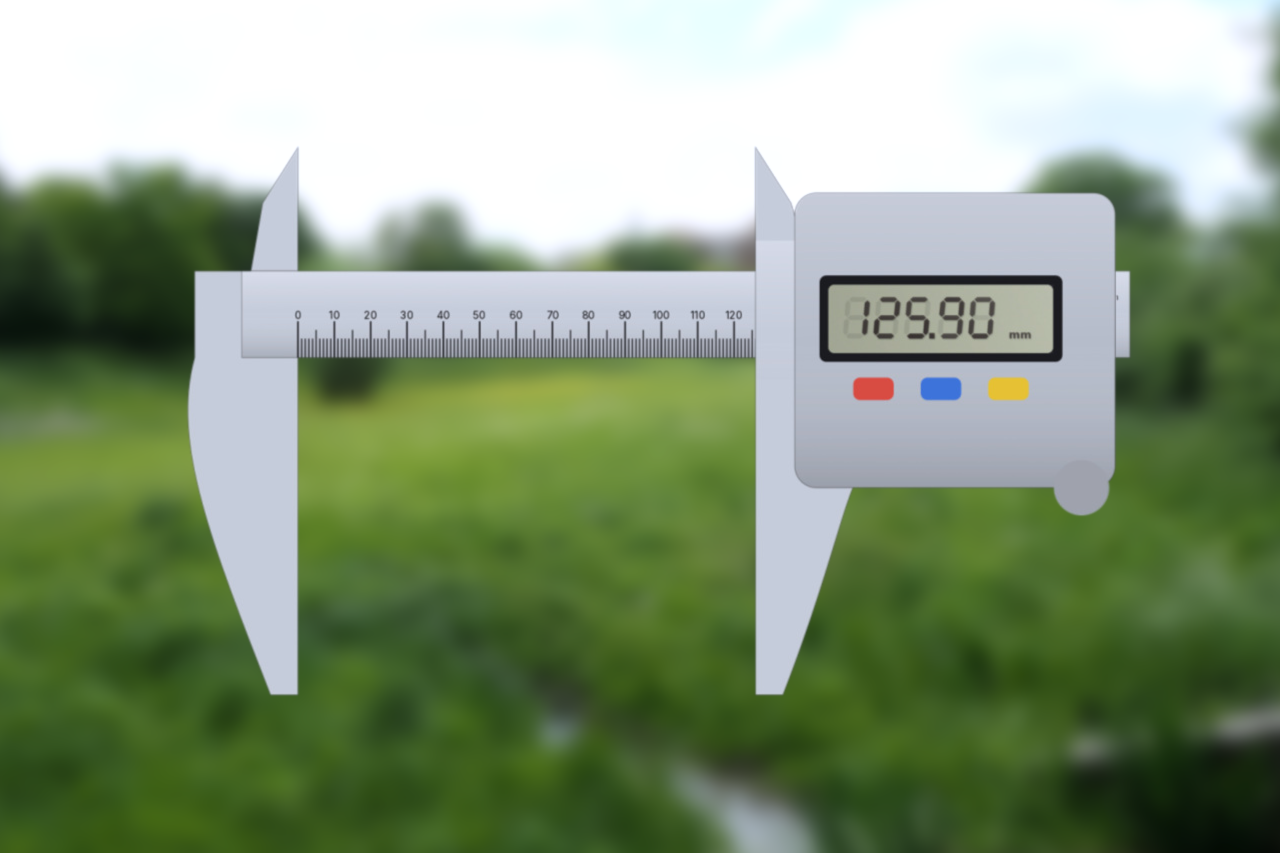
125.90 mm
